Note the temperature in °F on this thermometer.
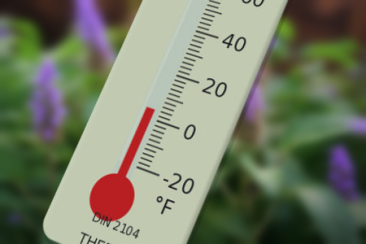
4 °F
